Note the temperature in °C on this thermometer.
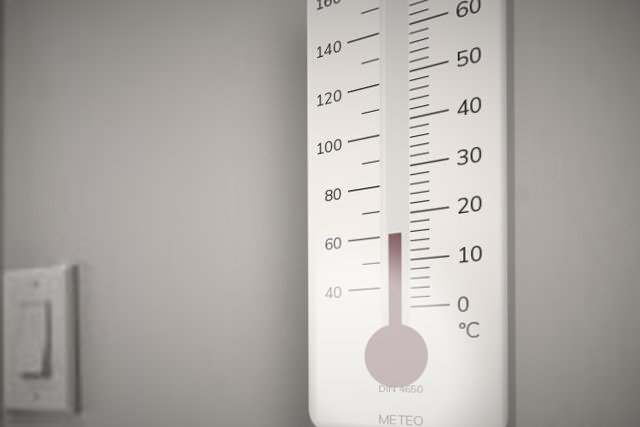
16 °C
